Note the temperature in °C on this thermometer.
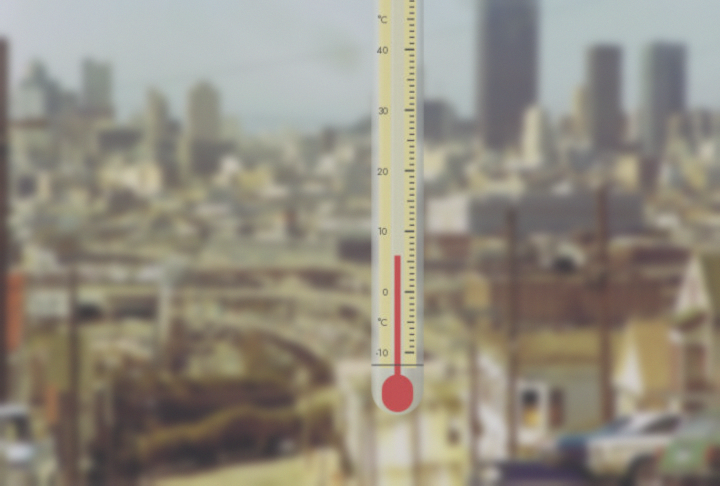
6 °C
